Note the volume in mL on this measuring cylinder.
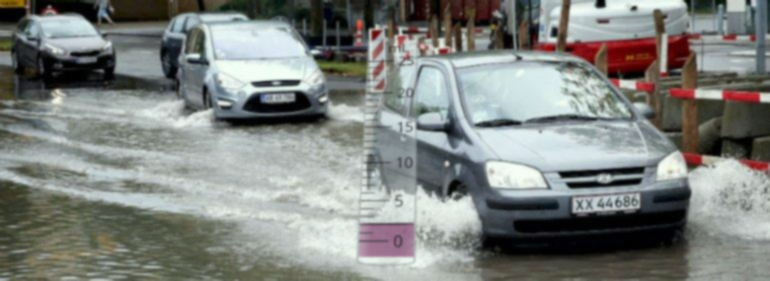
2 mL
